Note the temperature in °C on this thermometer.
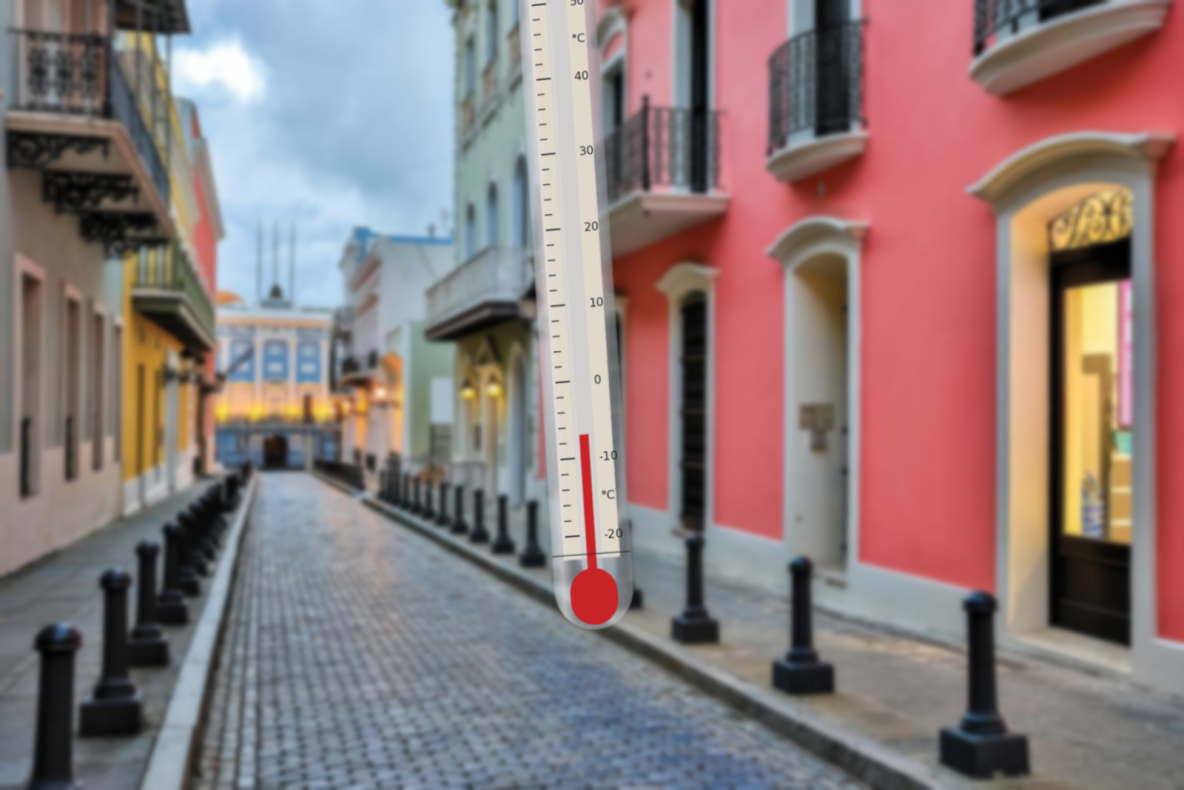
-7 °C
